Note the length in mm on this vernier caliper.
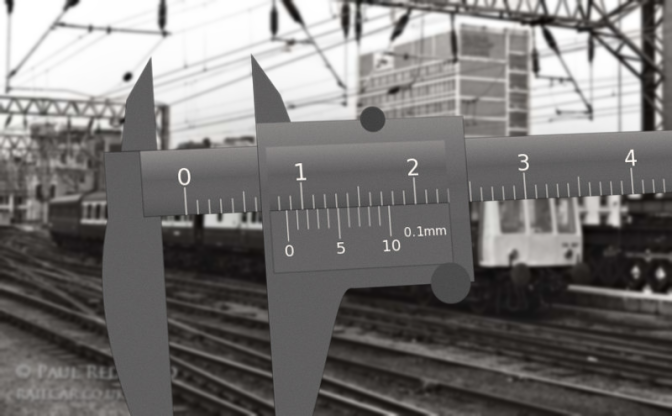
8.6 mm
